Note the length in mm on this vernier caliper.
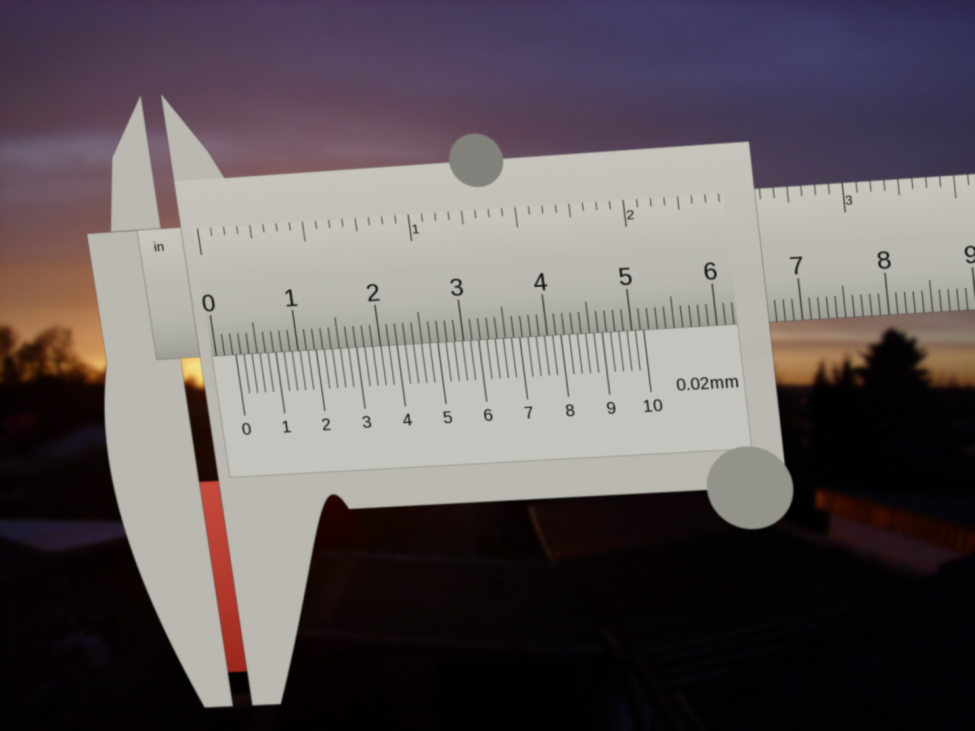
2.4 mm
